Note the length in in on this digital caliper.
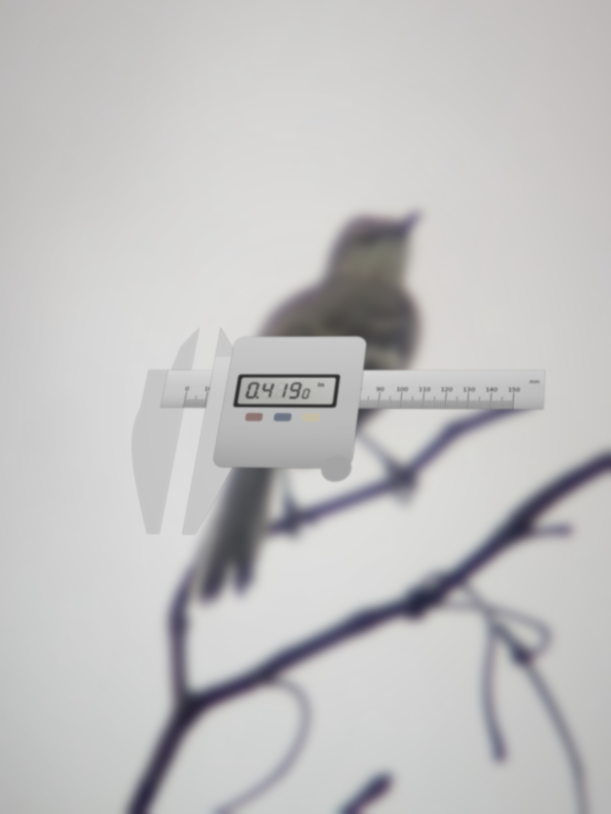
0.4190 in
